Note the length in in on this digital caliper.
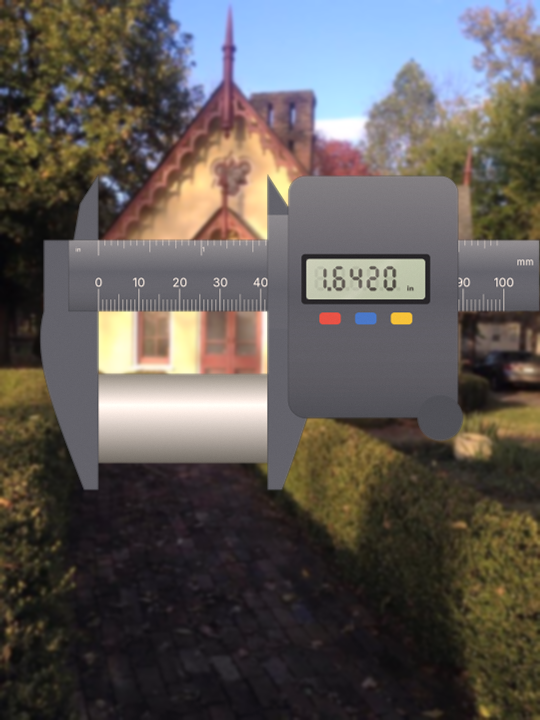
1.6420 in
